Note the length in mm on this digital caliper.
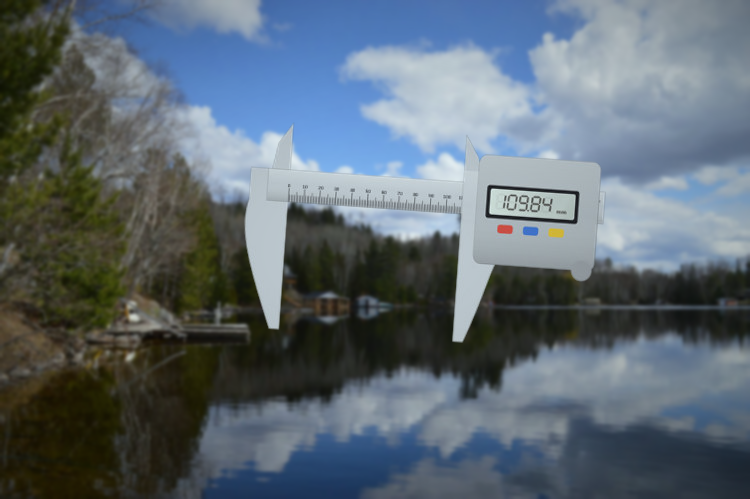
109.84 mm
